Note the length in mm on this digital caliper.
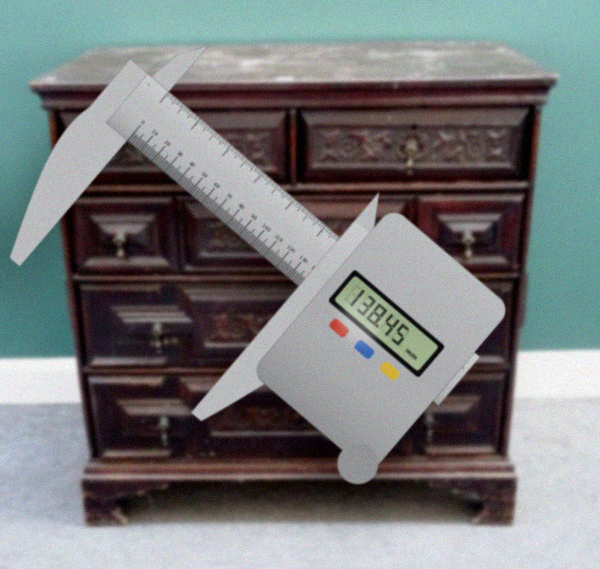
138.45 mm
